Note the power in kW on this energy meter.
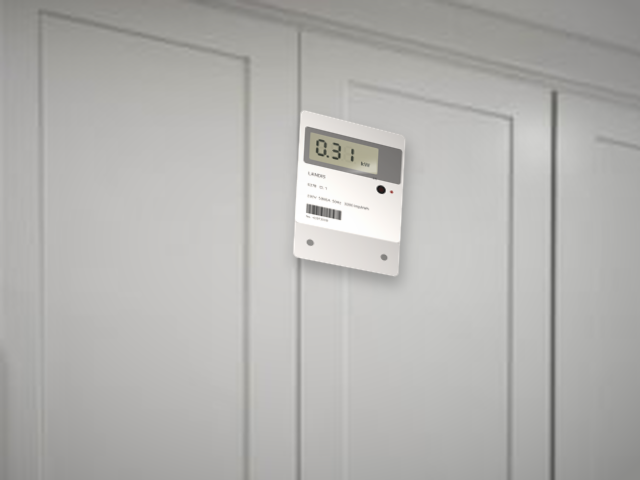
0.31 kW
